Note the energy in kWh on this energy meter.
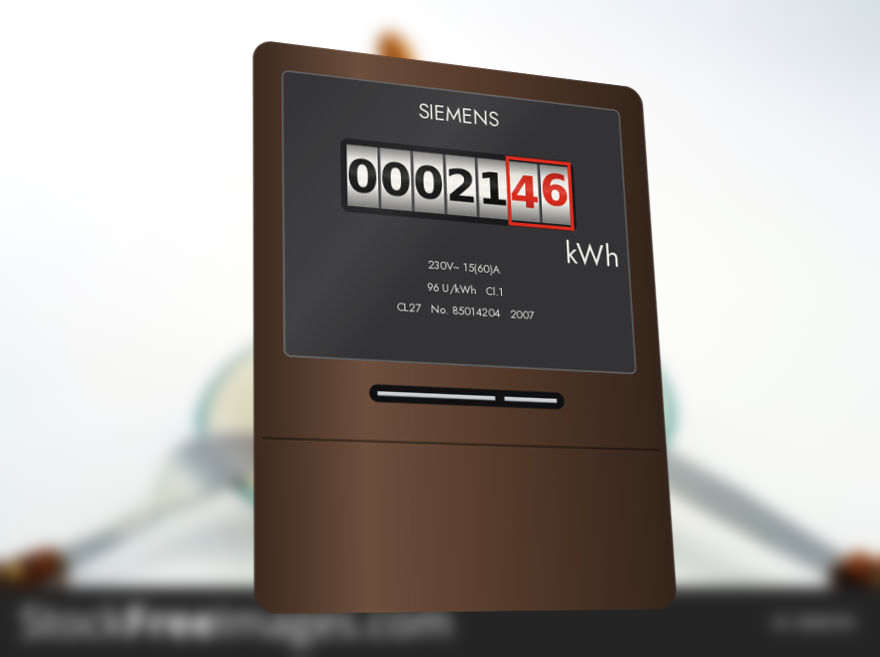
21.46 kWh
